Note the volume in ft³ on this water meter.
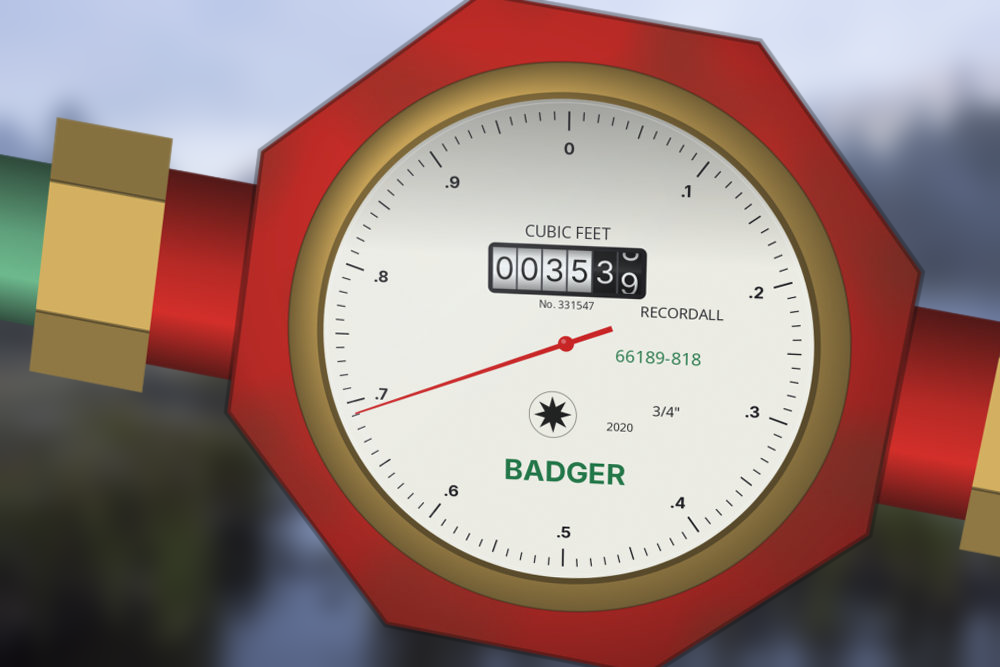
3538.69 ft³
